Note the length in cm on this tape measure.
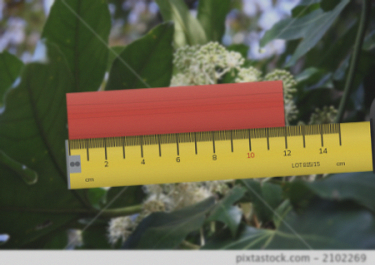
12 cm
